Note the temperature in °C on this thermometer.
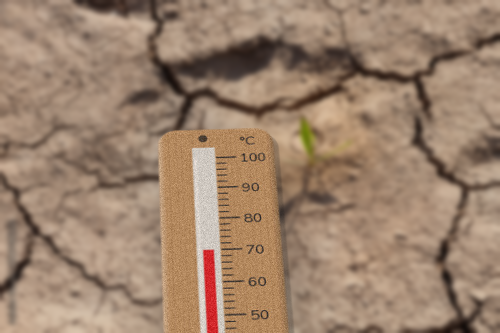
70 °C
